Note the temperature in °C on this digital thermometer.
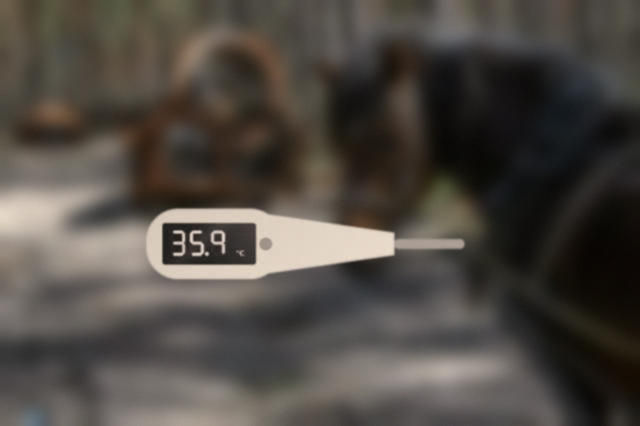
35.9 °C
